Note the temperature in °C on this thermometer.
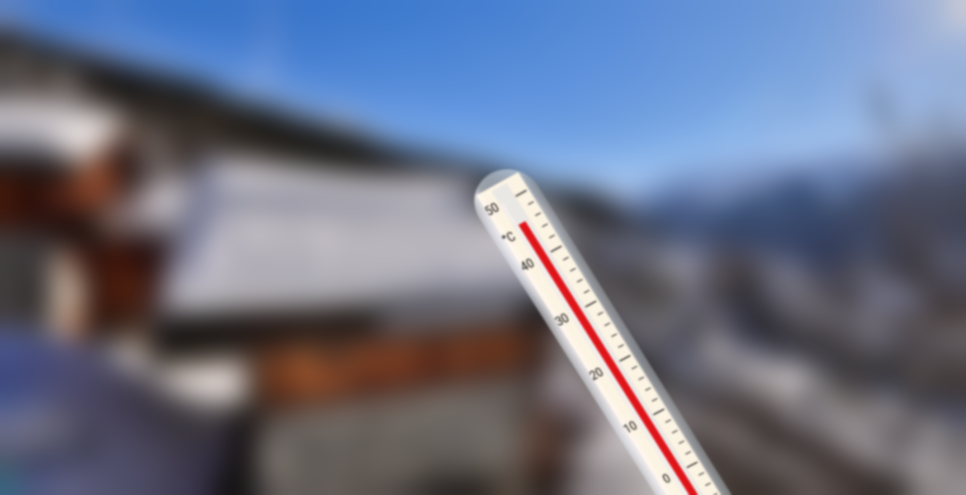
46 °C
